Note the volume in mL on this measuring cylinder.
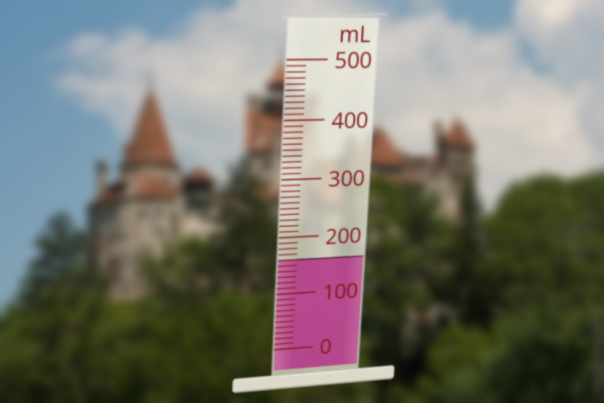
160 mL
